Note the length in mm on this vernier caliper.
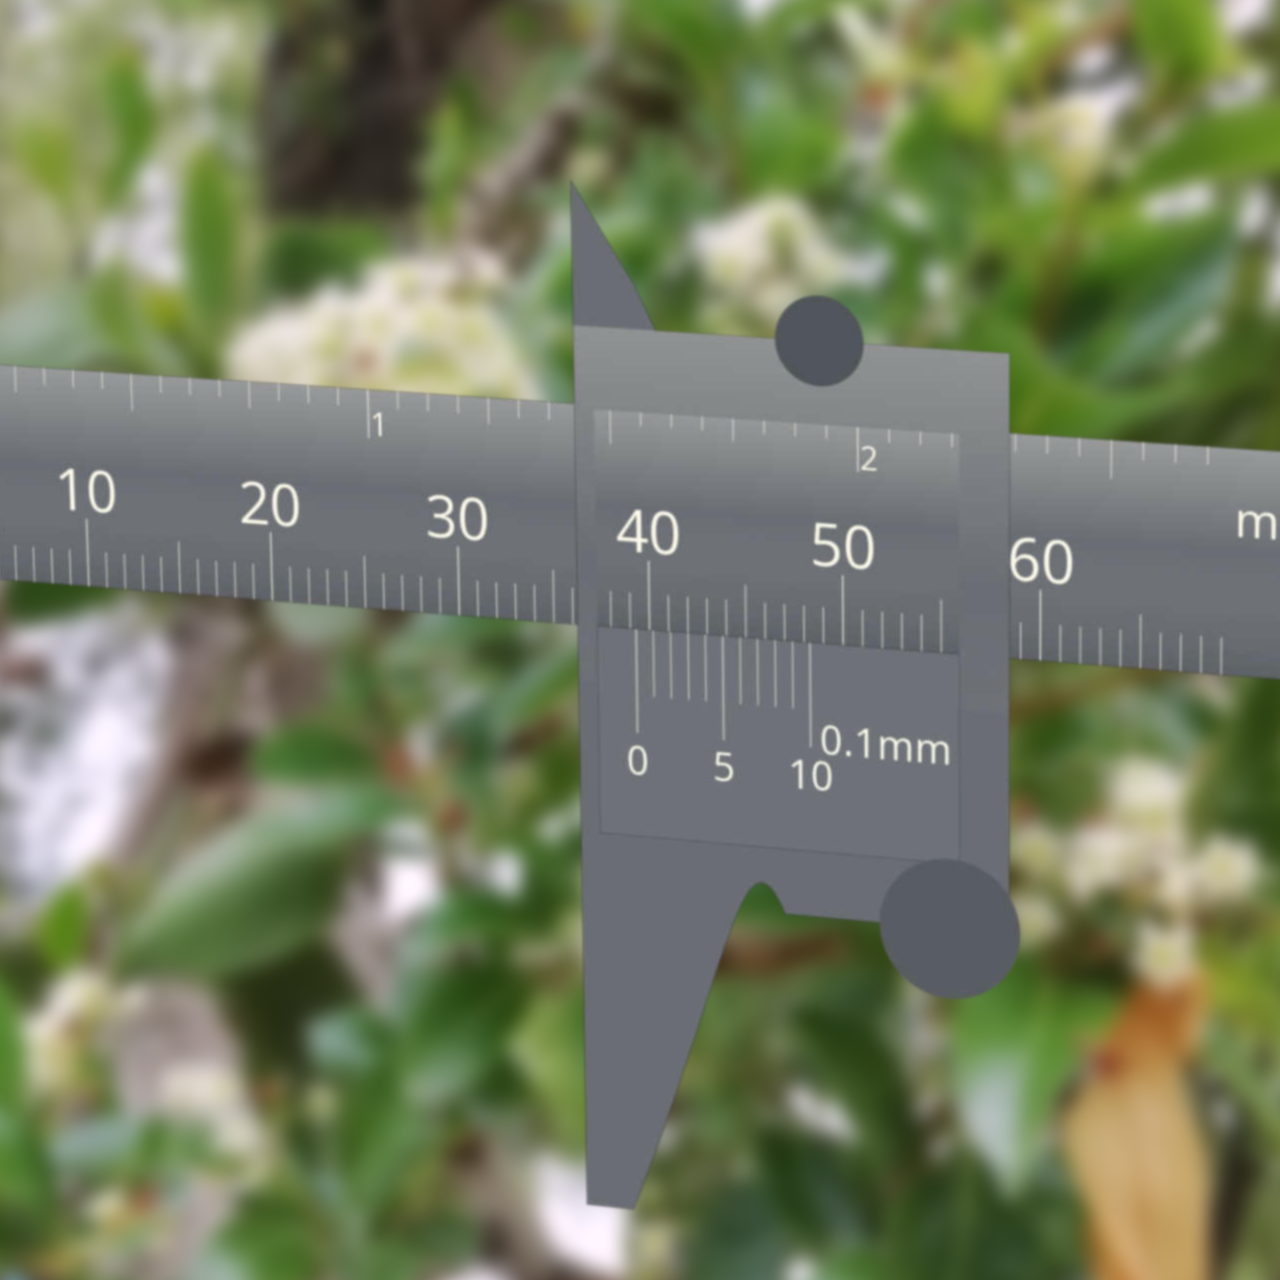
39.3 mm
